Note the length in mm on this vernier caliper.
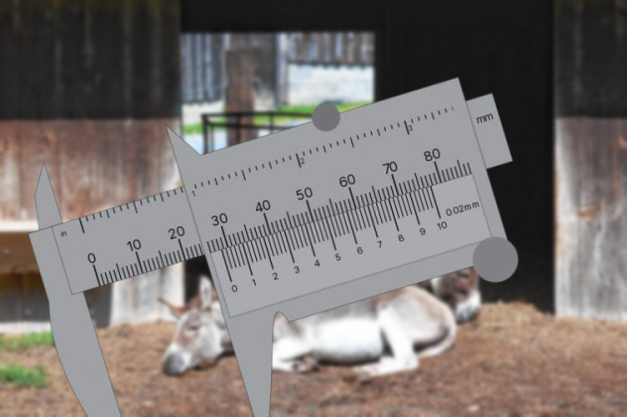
28.5 mm
